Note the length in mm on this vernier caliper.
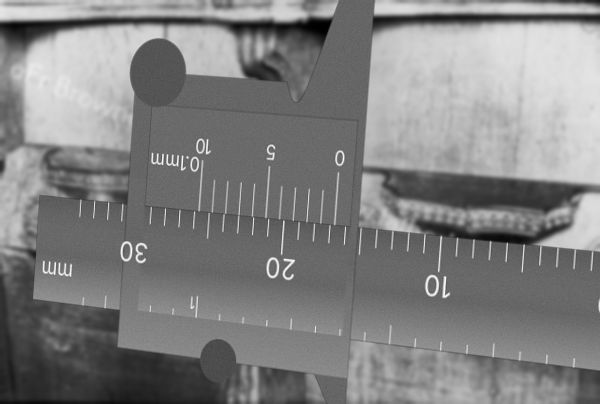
16.7 mm
